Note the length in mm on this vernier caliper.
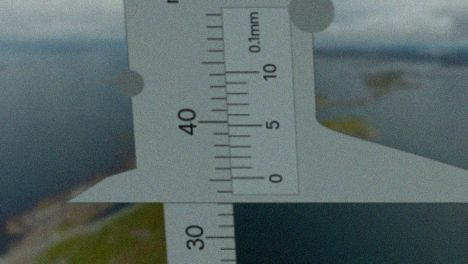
35.2 mm
